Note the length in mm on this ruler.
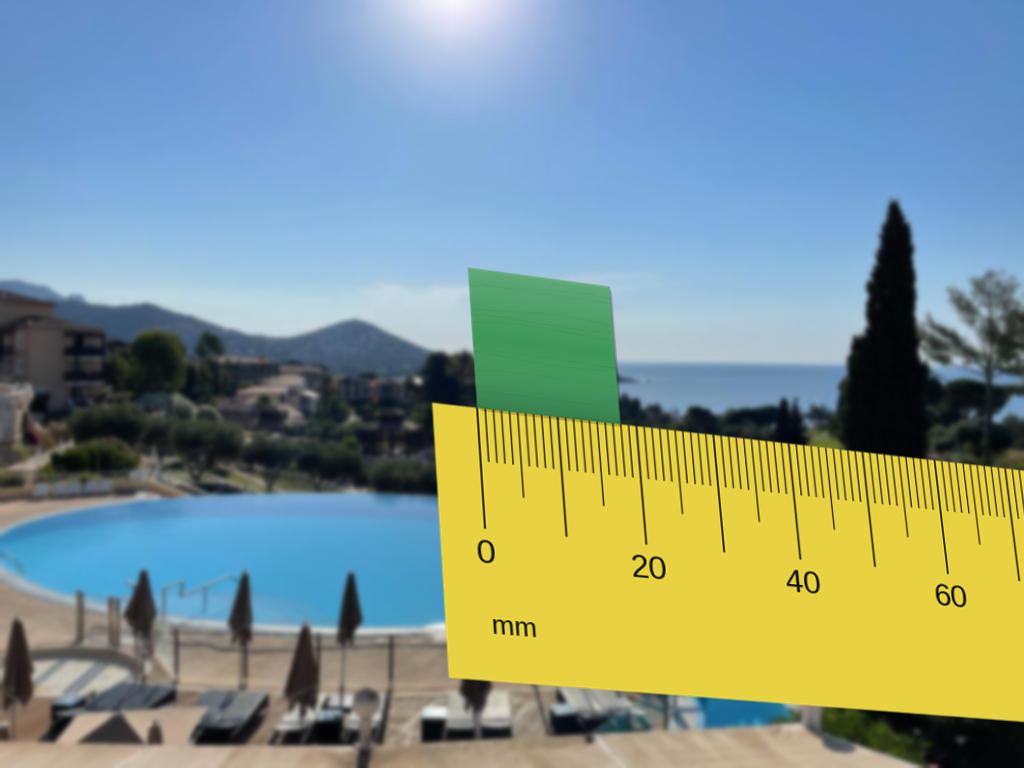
18 mm
